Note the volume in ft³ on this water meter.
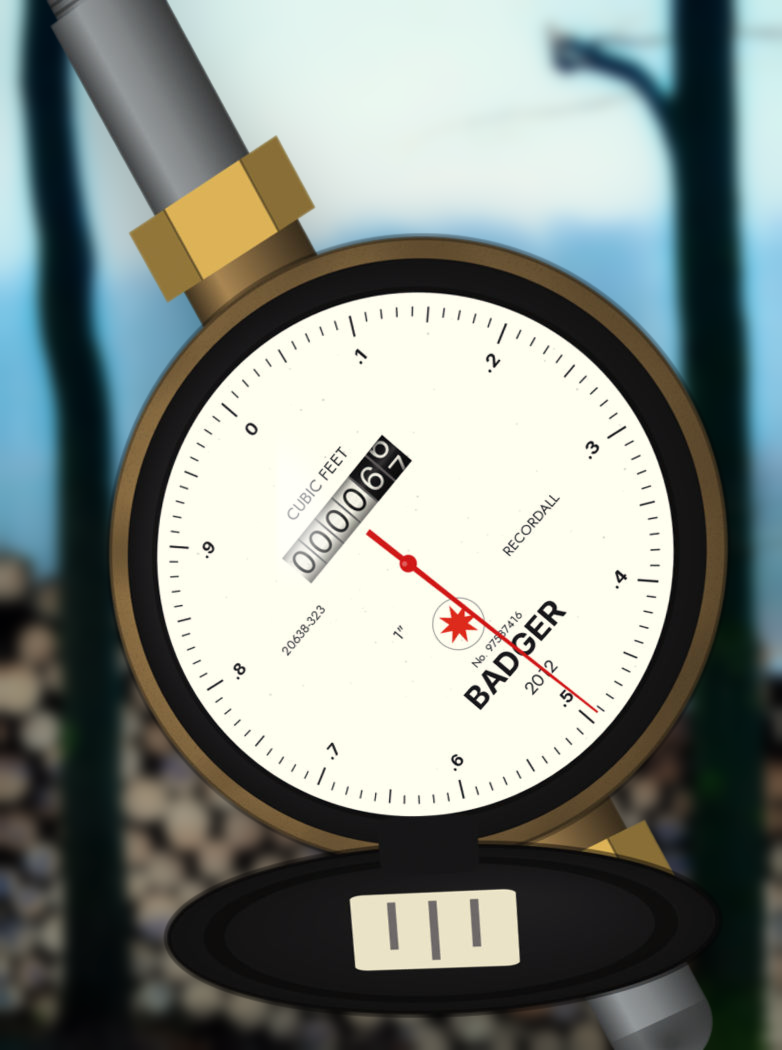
66.49 ft³
